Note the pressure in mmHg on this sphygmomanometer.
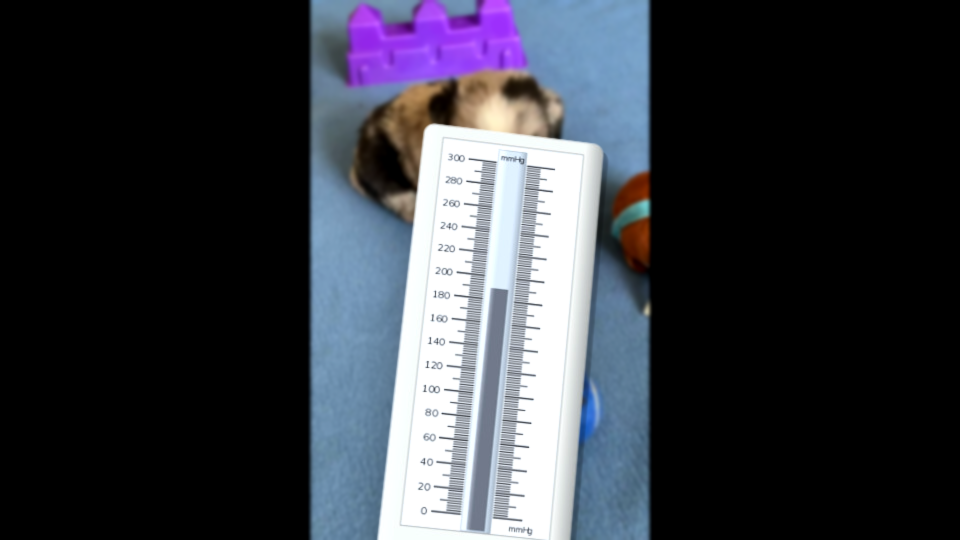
190 mmHg
